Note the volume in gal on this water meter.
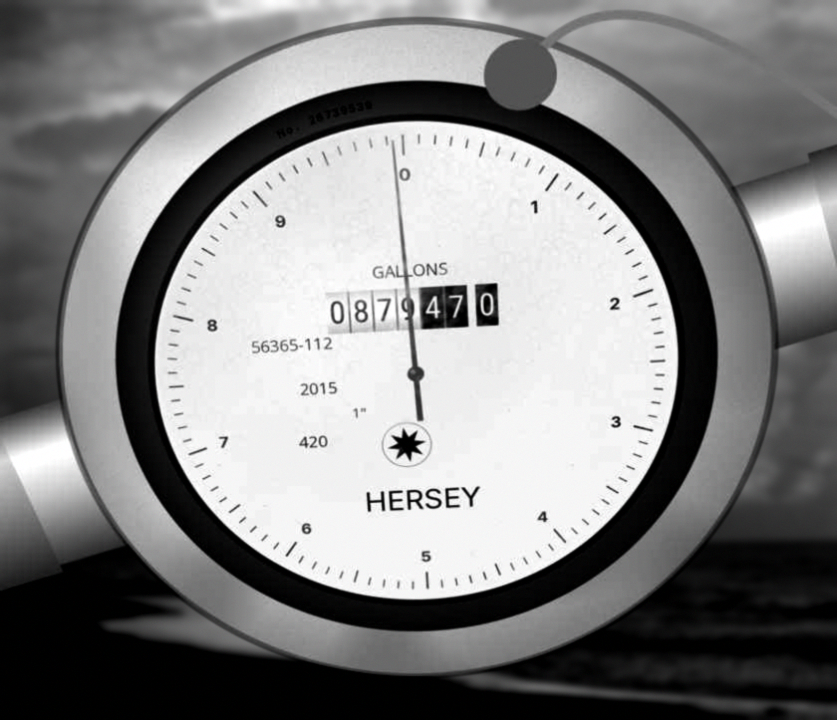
879469.9 gal
